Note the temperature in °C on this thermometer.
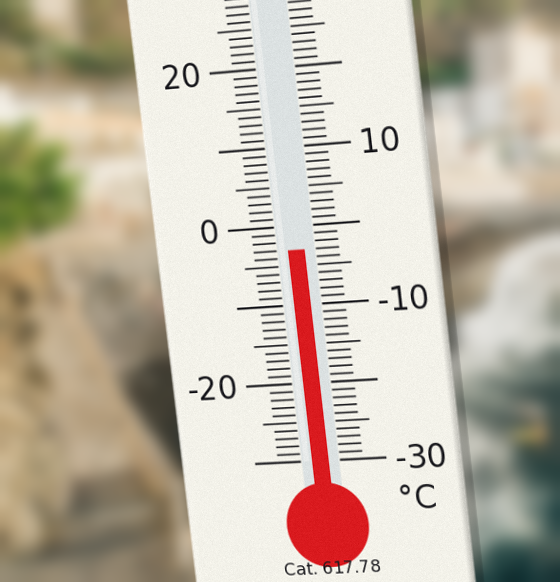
-3 °C
